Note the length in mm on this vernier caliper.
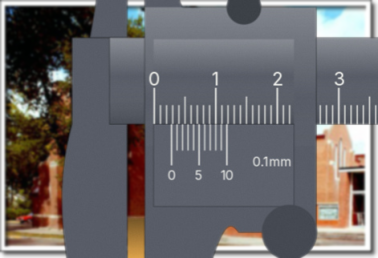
2.8 mm
